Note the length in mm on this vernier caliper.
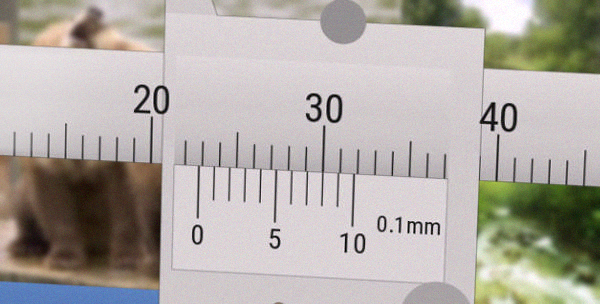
22.8 mm
